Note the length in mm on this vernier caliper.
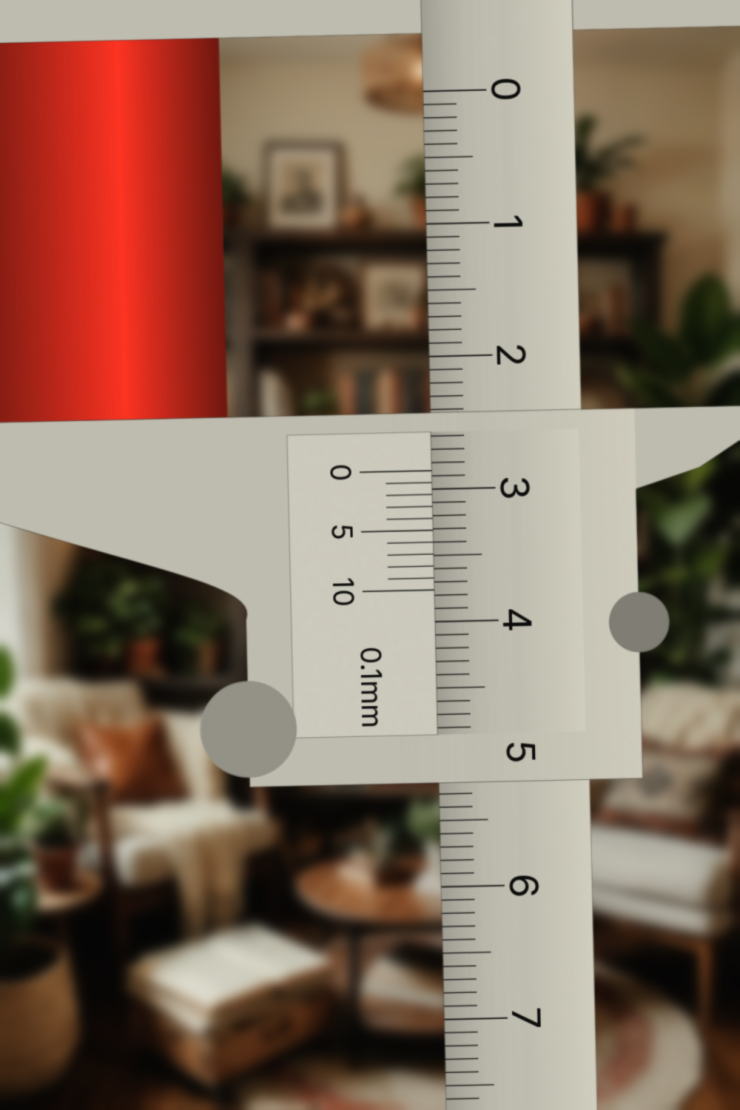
28.6 mm
